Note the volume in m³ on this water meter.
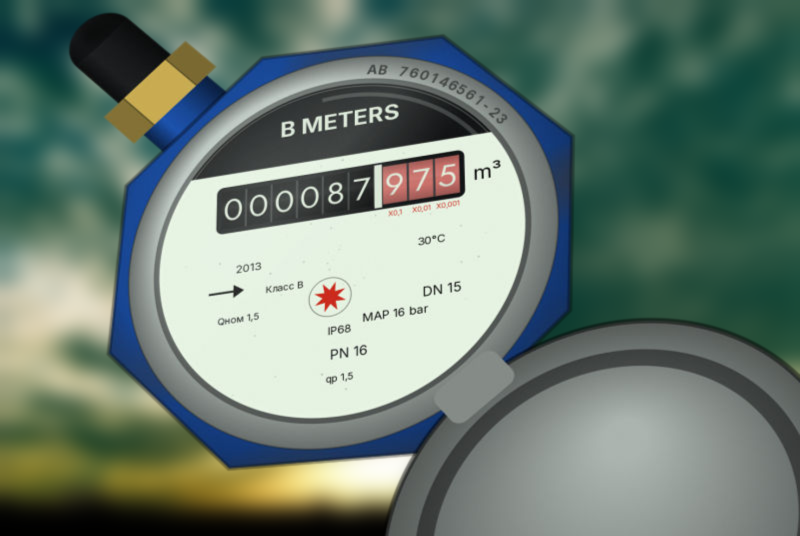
87.975 m³
